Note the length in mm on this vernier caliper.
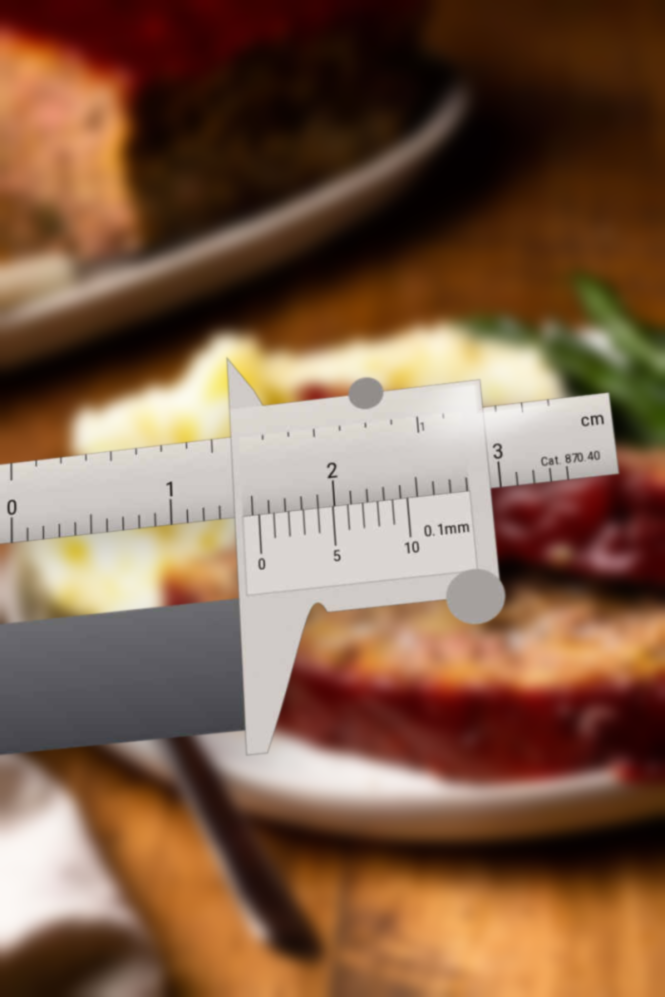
15.4 mm
